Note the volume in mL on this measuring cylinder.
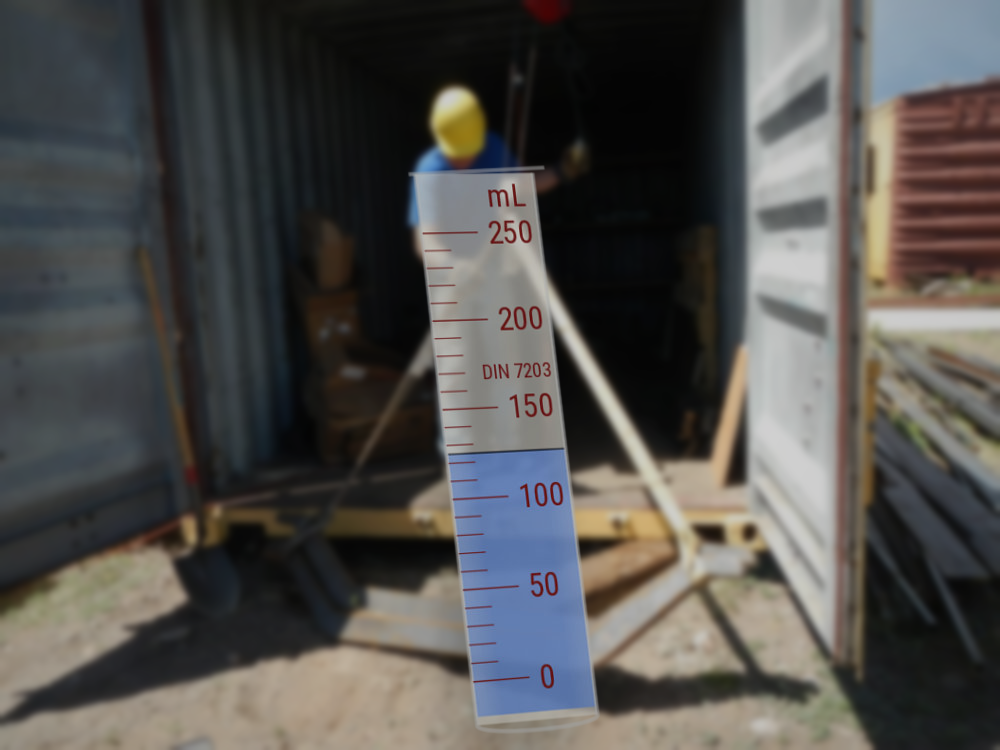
125 mL
